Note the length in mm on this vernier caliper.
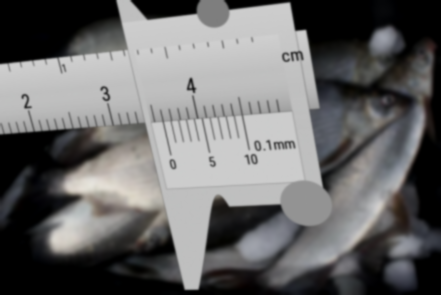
36.0 mm
